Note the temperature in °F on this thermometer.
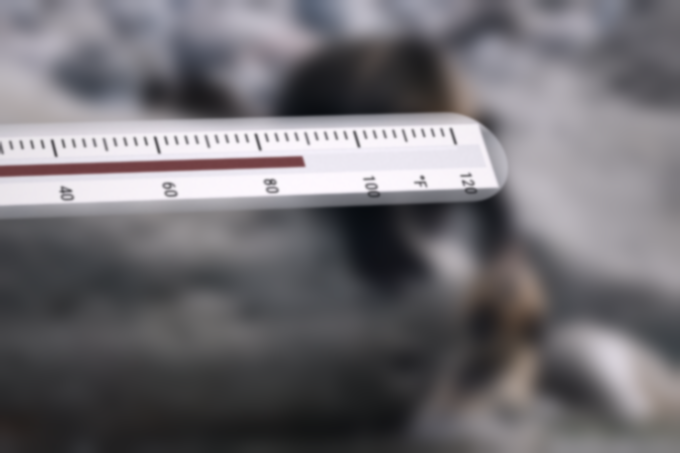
88 °F
